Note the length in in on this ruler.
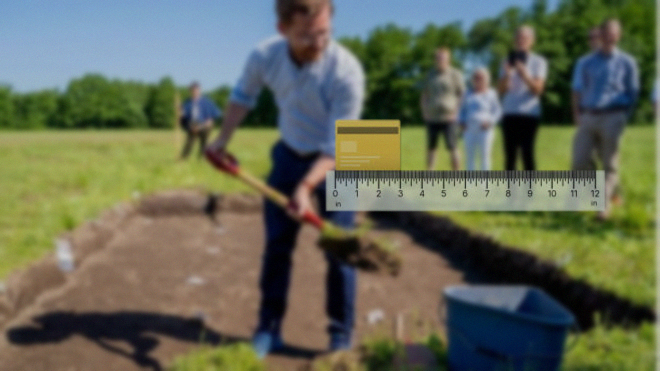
3 in
